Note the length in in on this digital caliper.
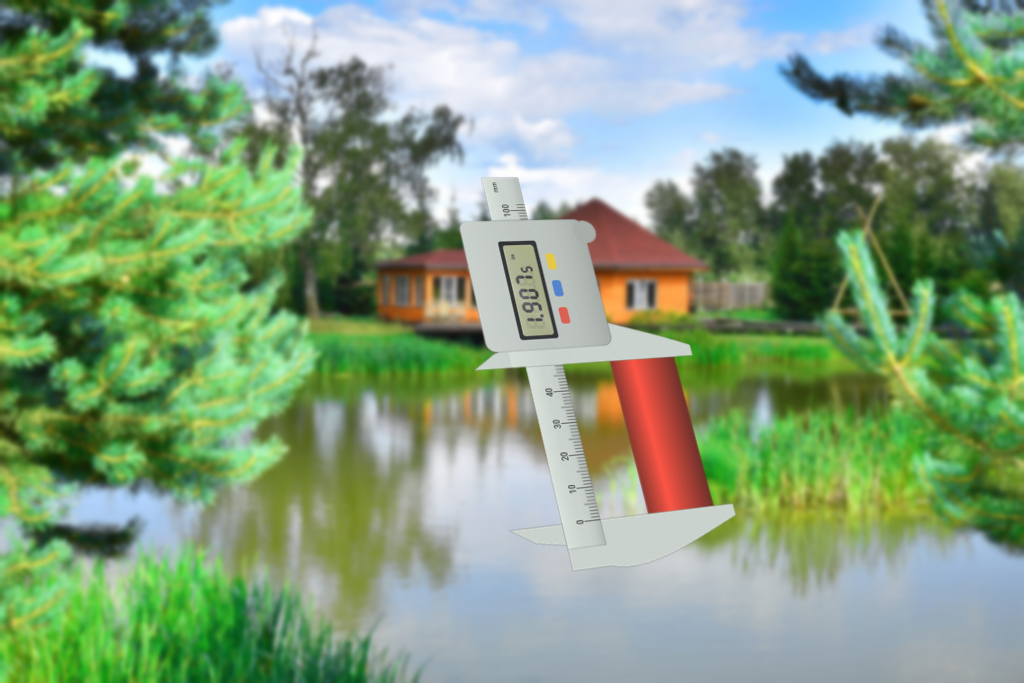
1.9075 in
